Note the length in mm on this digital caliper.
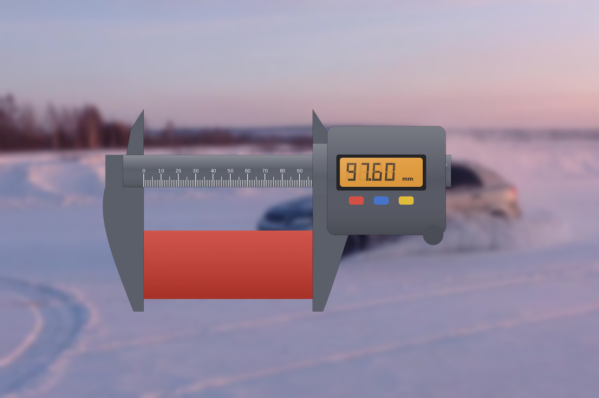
97.60 mm
